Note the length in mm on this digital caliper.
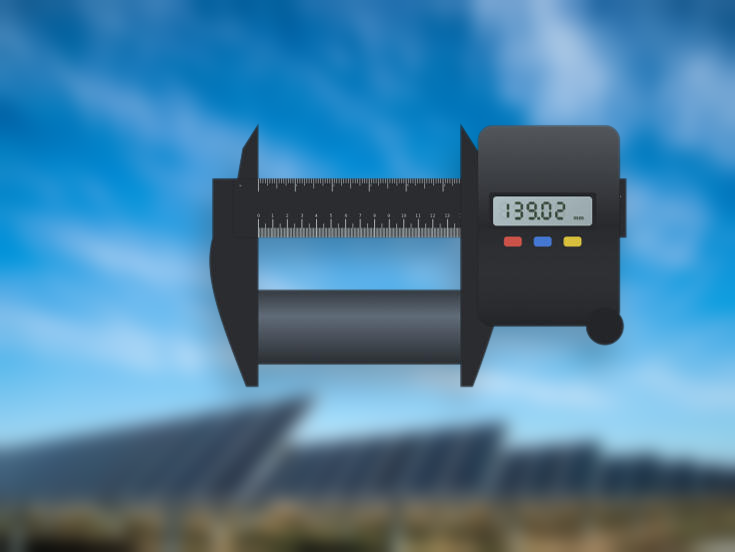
139.02 mm
